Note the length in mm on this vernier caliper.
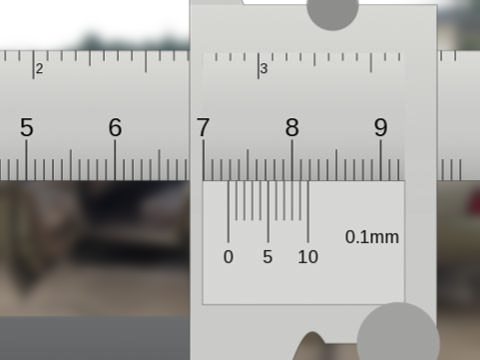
72.8 mm
